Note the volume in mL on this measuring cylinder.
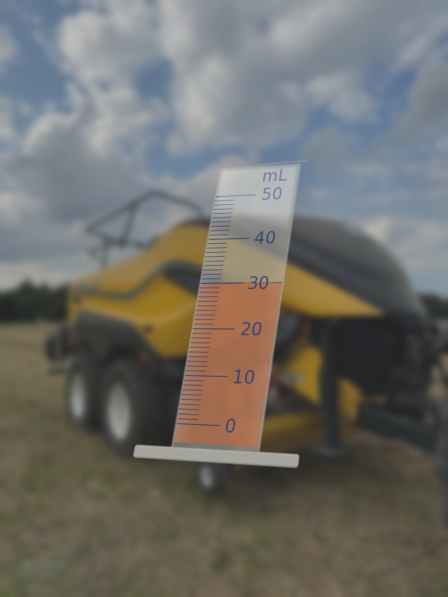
30 mL
